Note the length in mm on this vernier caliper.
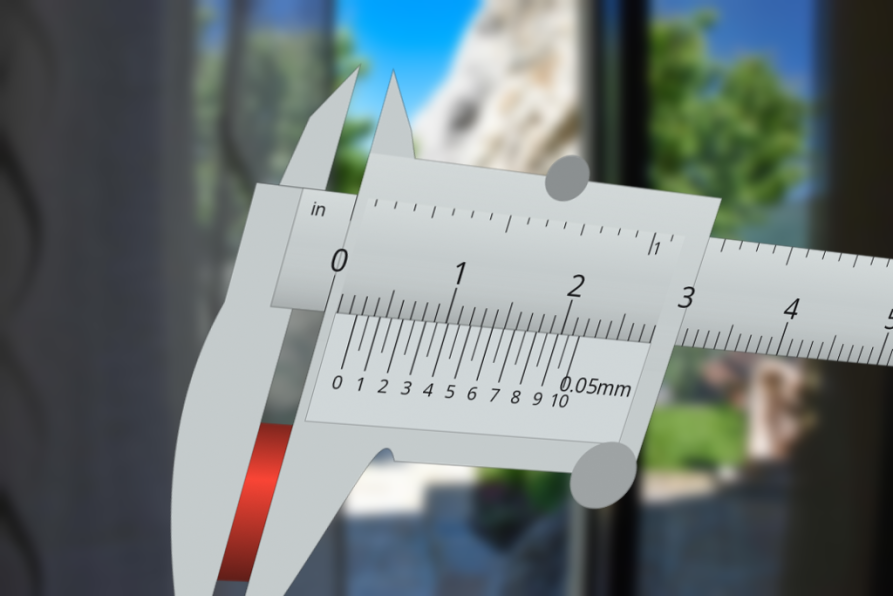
2.6 mm
